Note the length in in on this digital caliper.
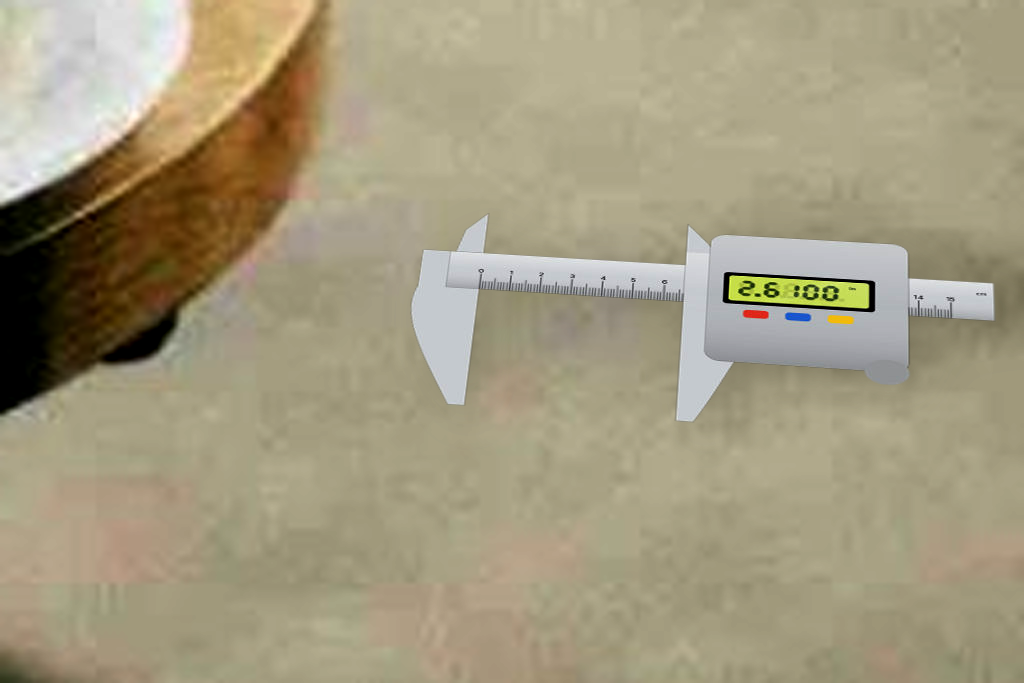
2.6100 in
